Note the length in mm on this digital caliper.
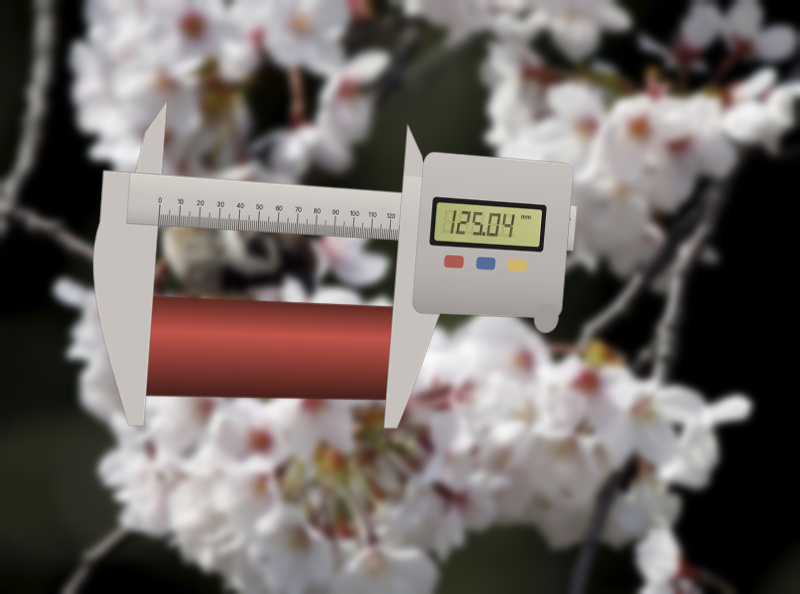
125.04 mm
